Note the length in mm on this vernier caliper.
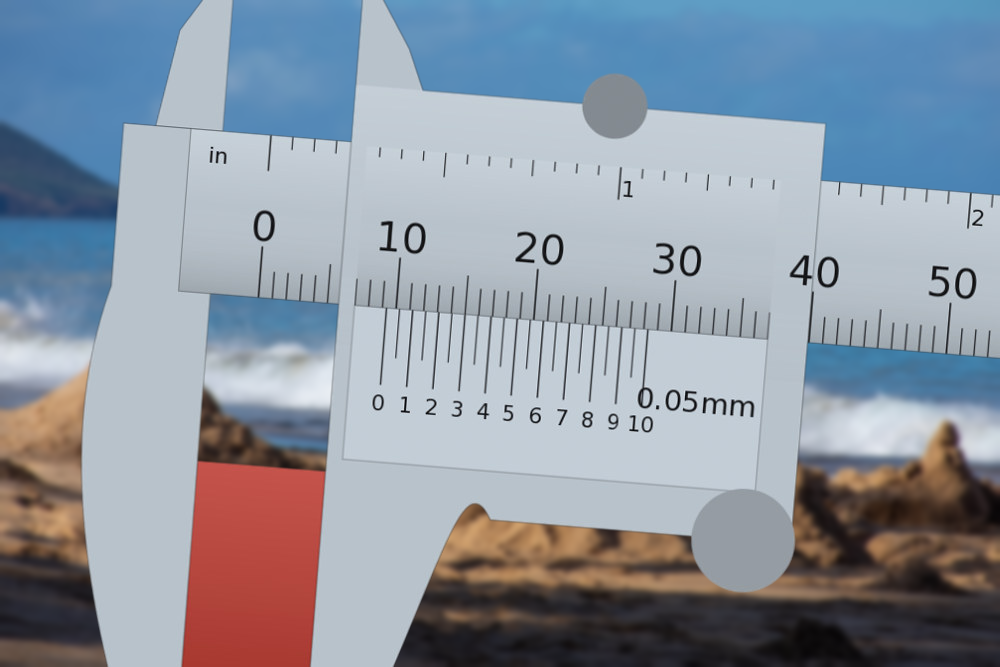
9.3 mm
